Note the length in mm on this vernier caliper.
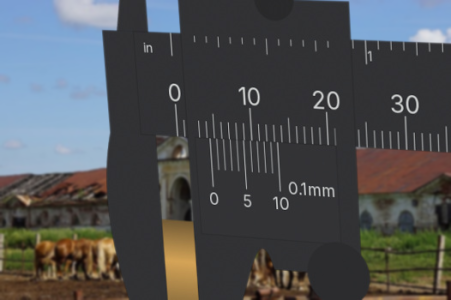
4.4 mm
